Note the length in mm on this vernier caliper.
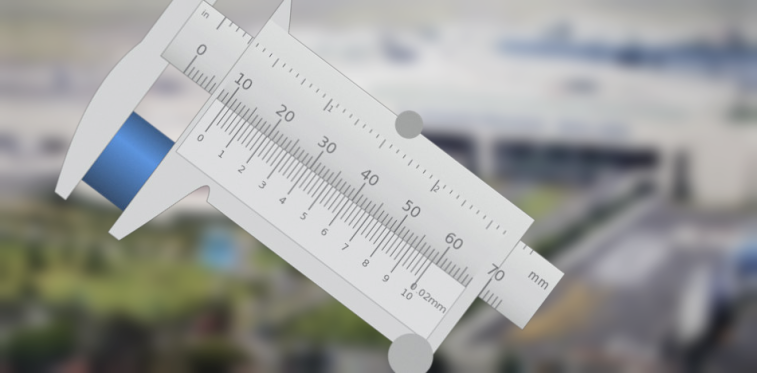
10.0 mm
